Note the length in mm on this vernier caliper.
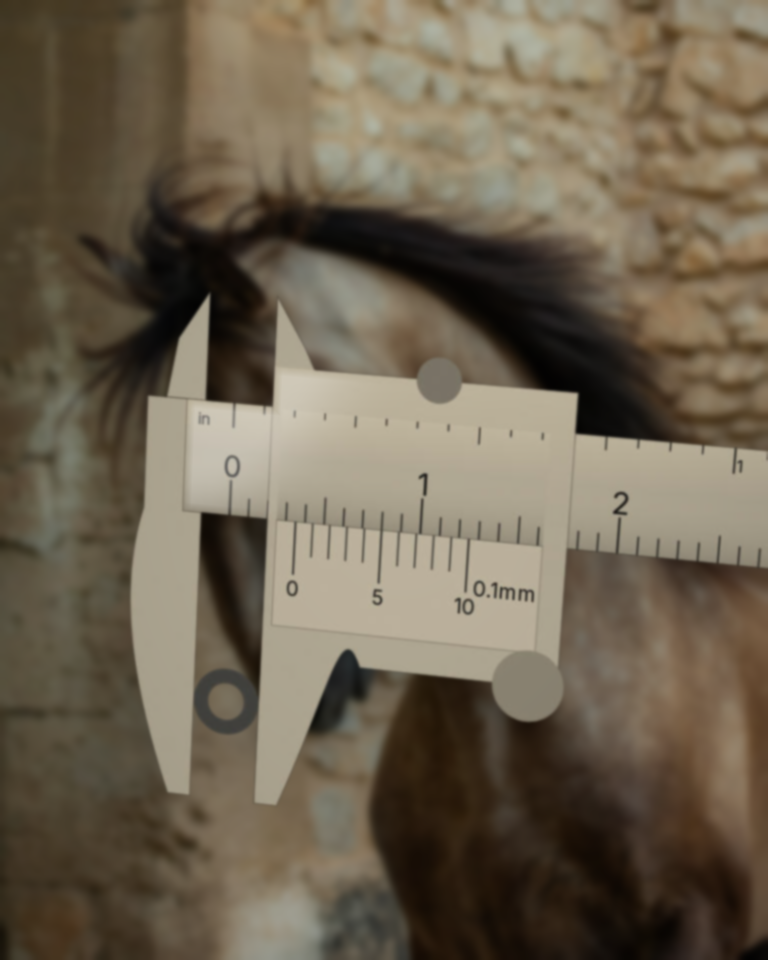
3.5 mm
